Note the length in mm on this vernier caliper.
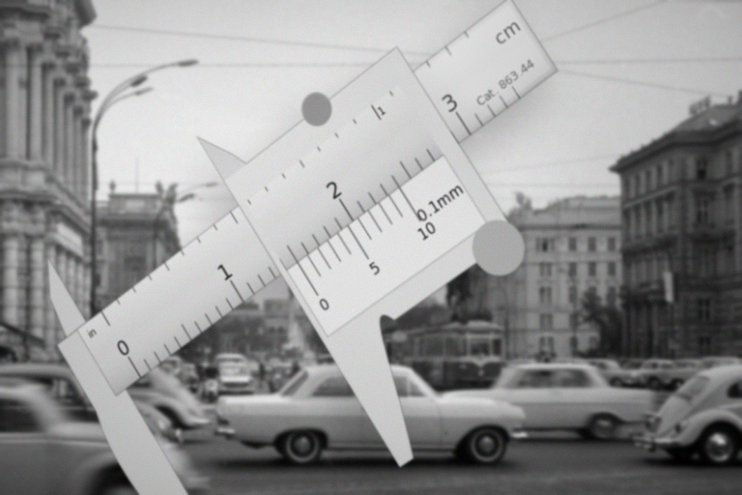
15.0 mm
